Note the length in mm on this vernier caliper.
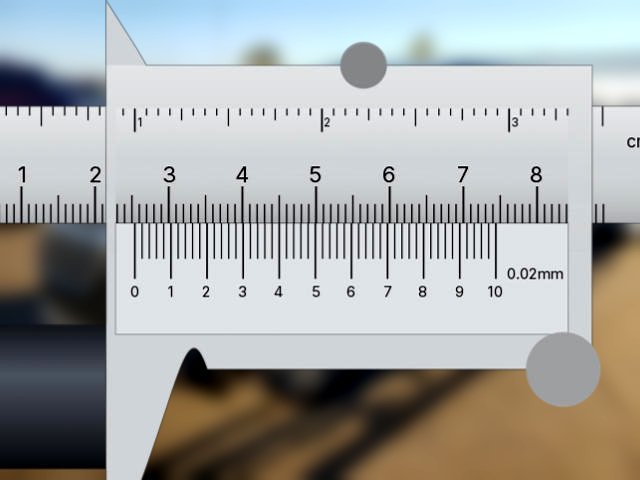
25.4 mm
